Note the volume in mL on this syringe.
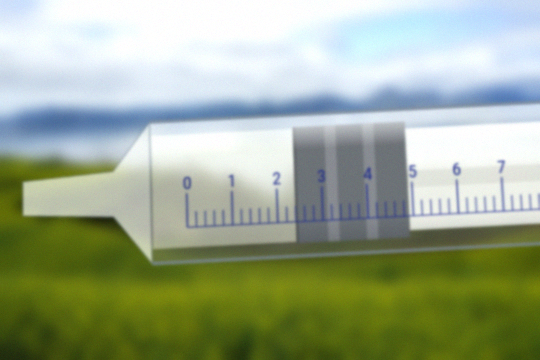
2.4 mL
